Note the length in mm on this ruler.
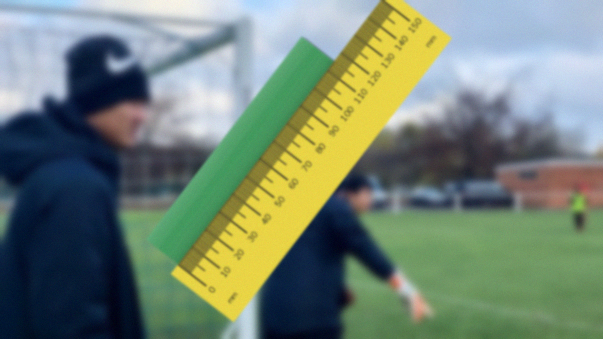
115 mm
